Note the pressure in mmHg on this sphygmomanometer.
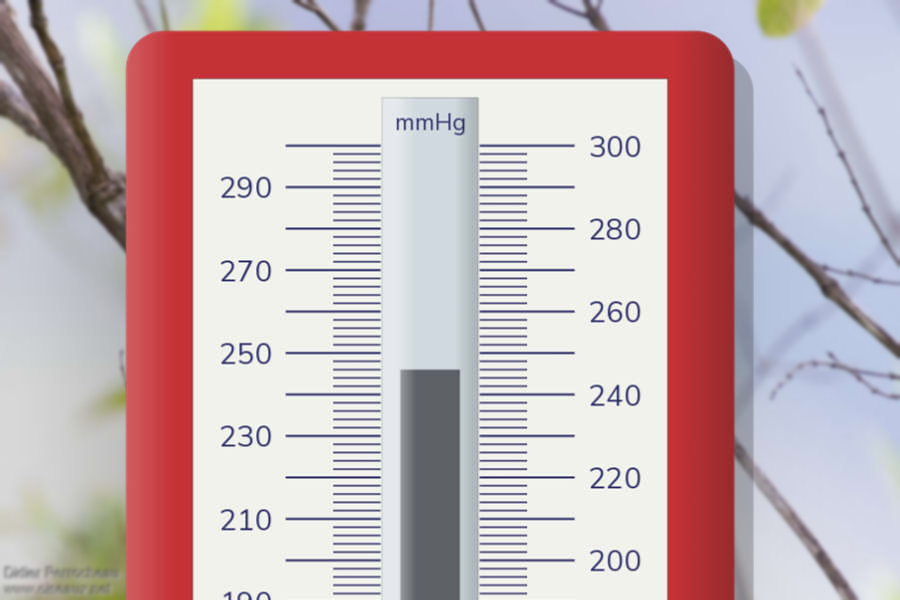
246 mmHg
